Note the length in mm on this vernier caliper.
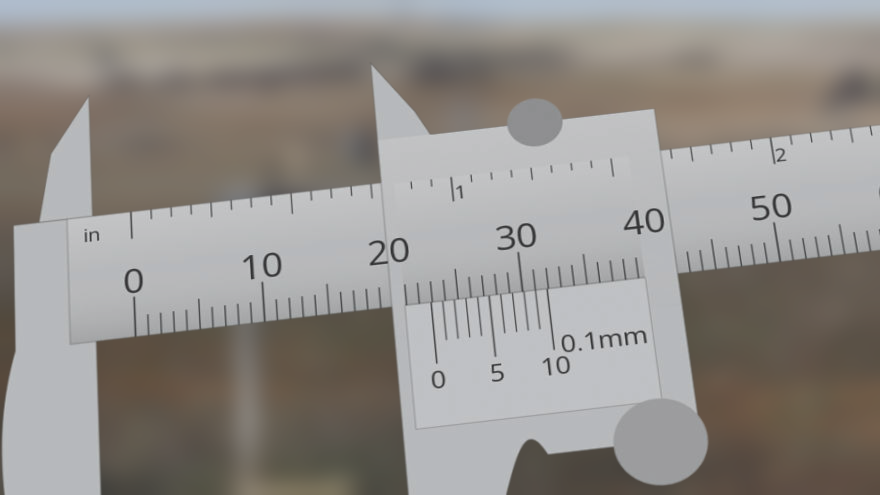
22.9 mm
